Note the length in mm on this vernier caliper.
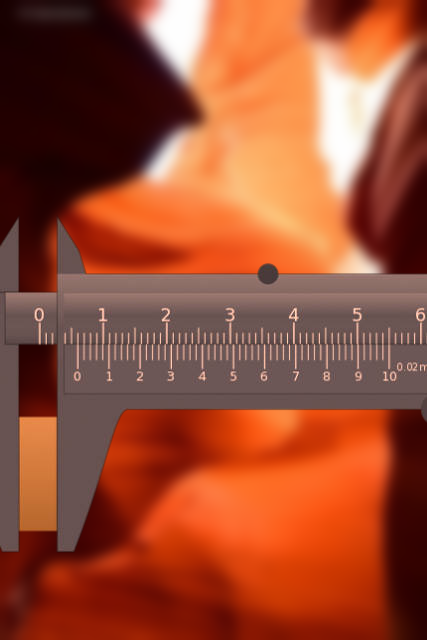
6.0 mm
